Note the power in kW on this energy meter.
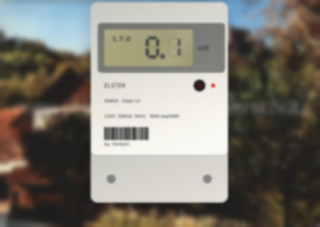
0.1 kW
